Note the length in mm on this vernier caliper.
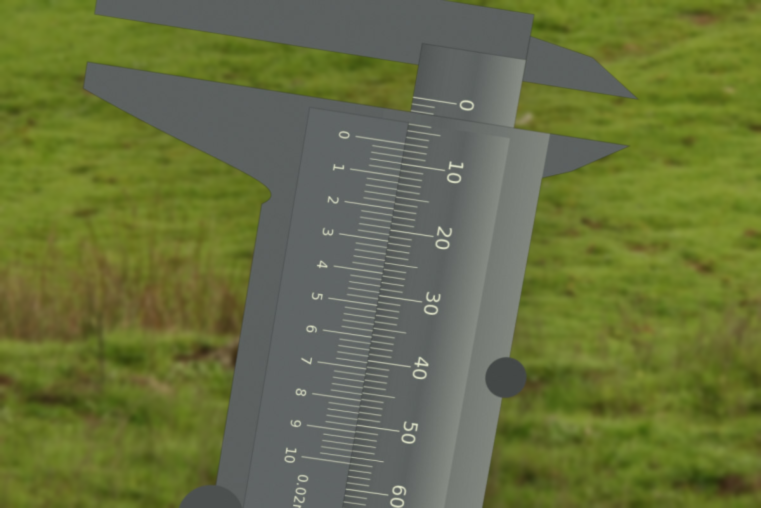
7.0 mm
